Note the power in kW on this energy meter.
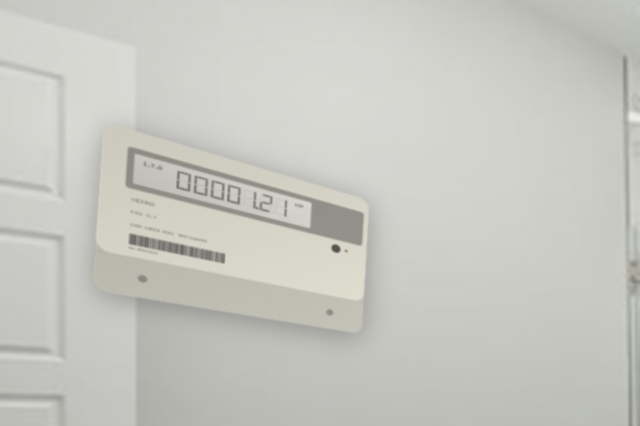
1.21 kW
